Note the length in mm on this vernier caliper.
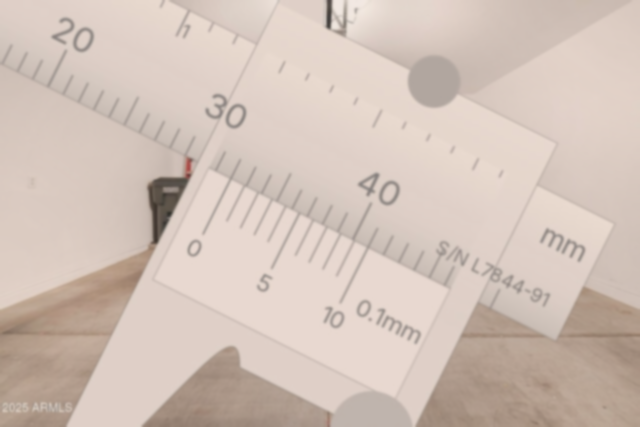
32.0 mm
